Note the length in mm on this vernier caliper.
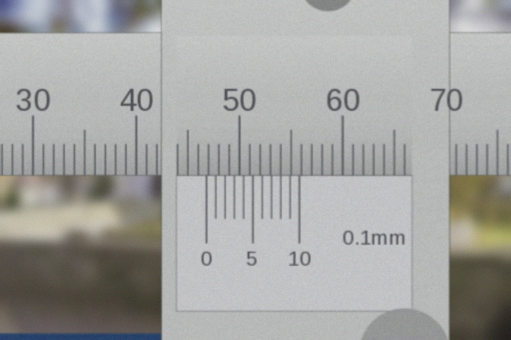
46.8 mm
